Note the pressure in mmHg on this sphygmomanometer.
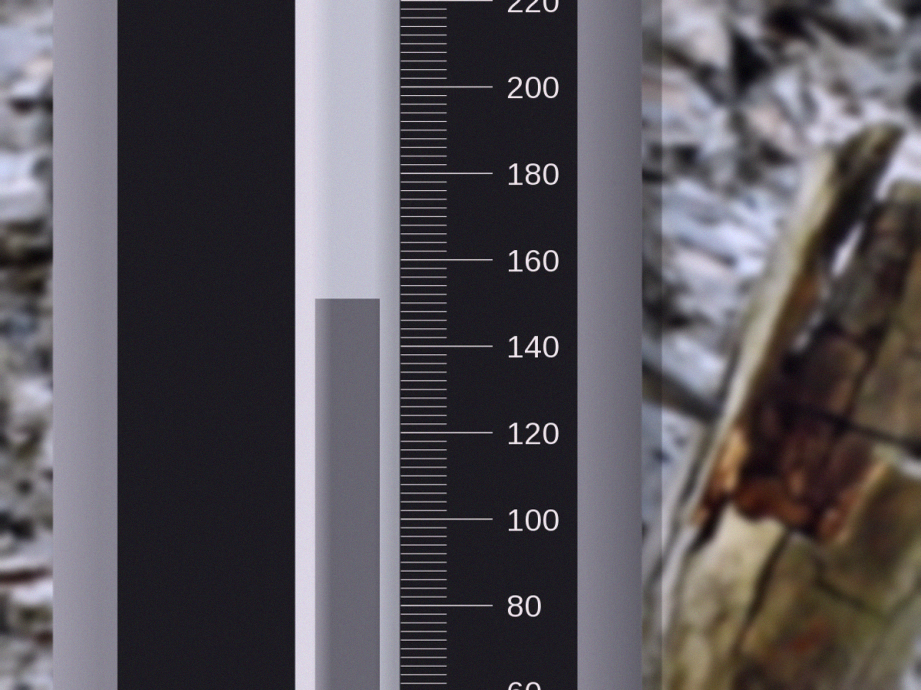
151 mmHg
